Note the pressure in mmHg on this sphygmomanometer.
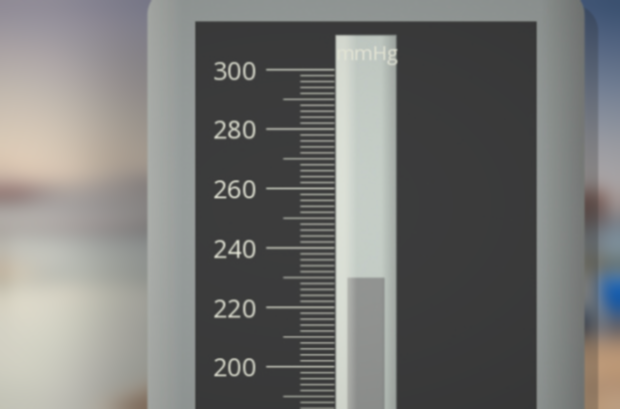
230 mmHg
